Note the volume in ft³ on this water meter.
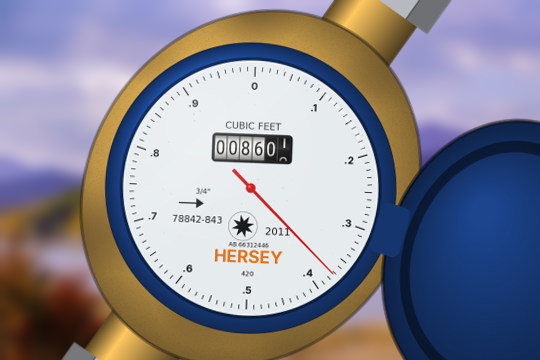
8601.37 ft³
